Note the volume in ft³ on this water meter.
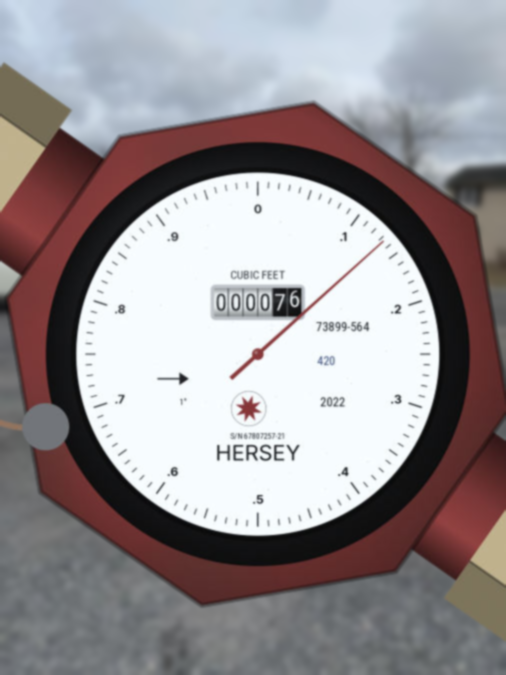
76.13 ft³
